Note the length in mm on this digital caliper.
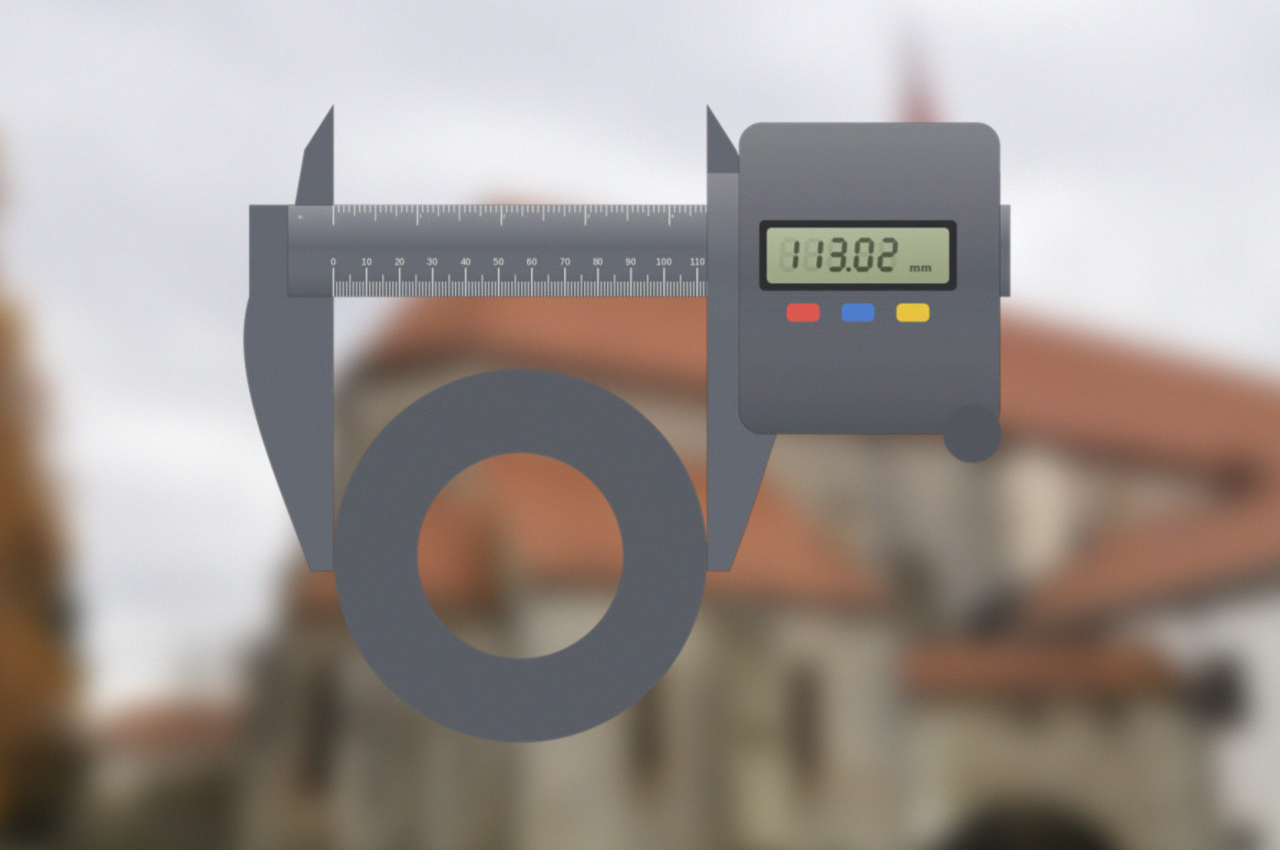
113.02 mm
